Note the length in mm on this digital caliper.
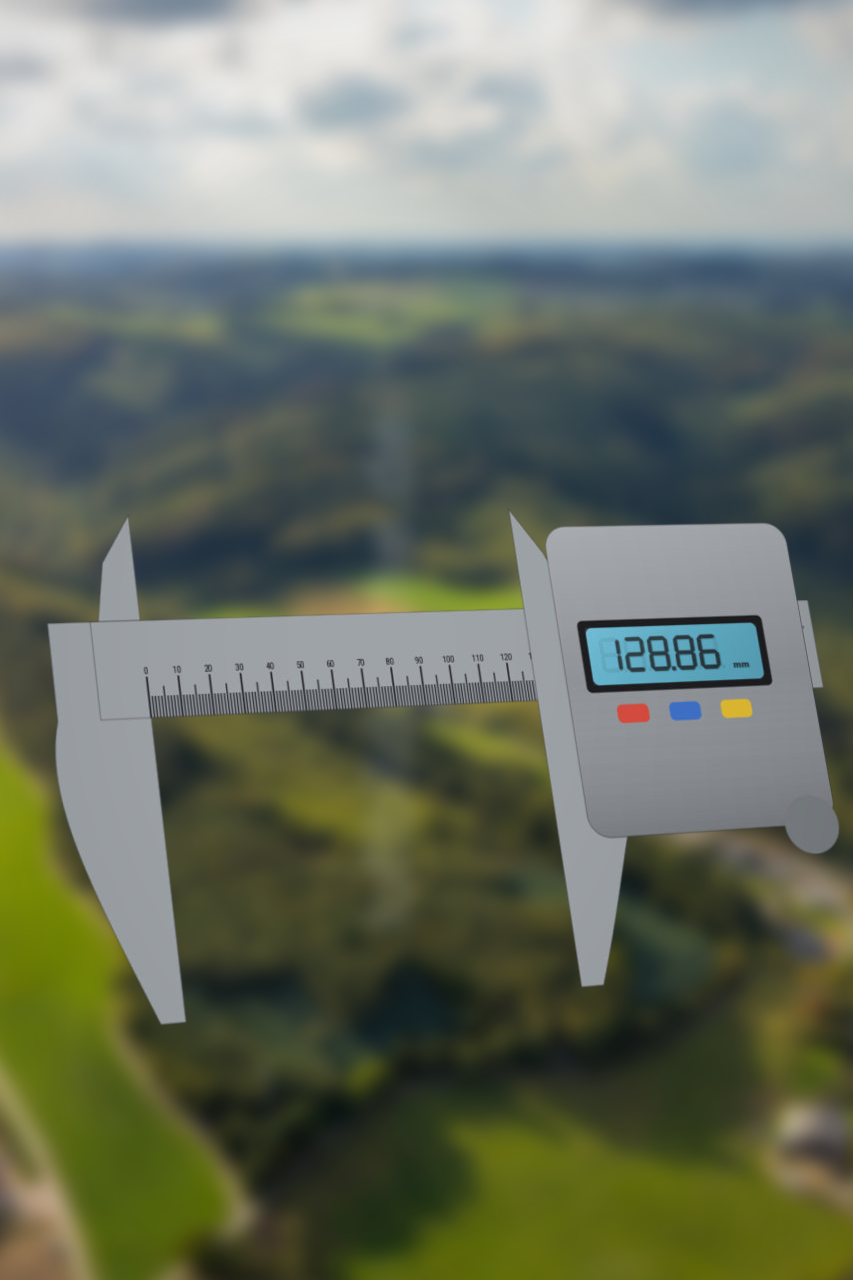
128.86 mm
